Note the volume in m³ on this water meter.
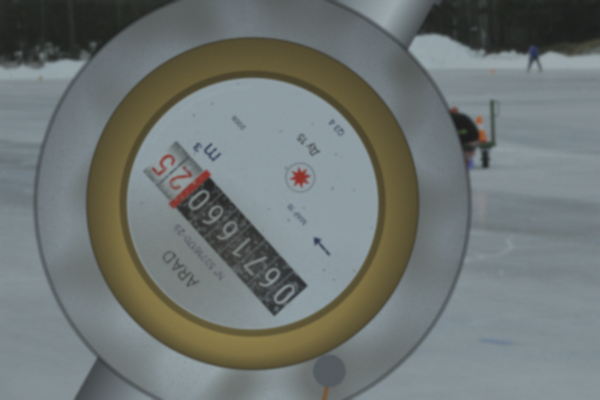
671660.25 m³
